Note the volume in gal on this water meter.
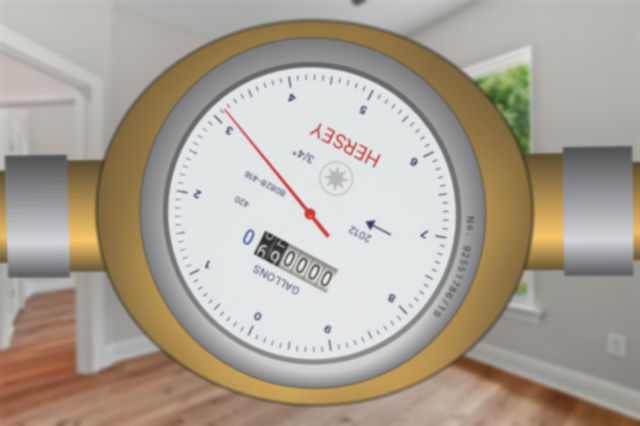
693.1 gal
